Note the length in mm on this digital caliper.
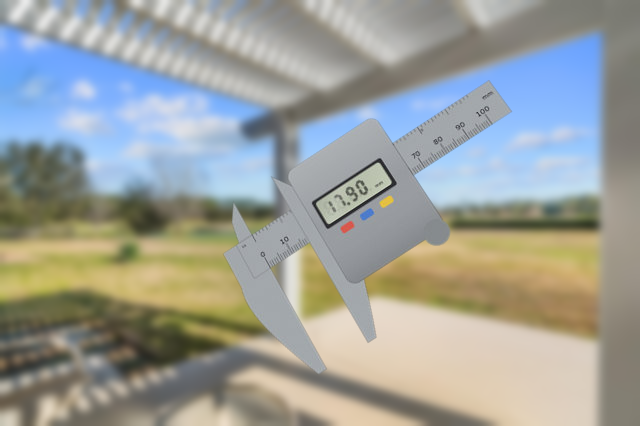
17.90 mm
